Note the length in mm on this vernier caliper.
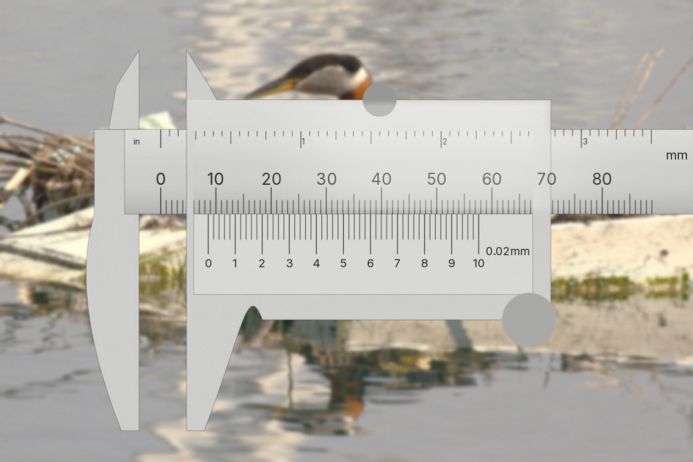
8.6 mm
